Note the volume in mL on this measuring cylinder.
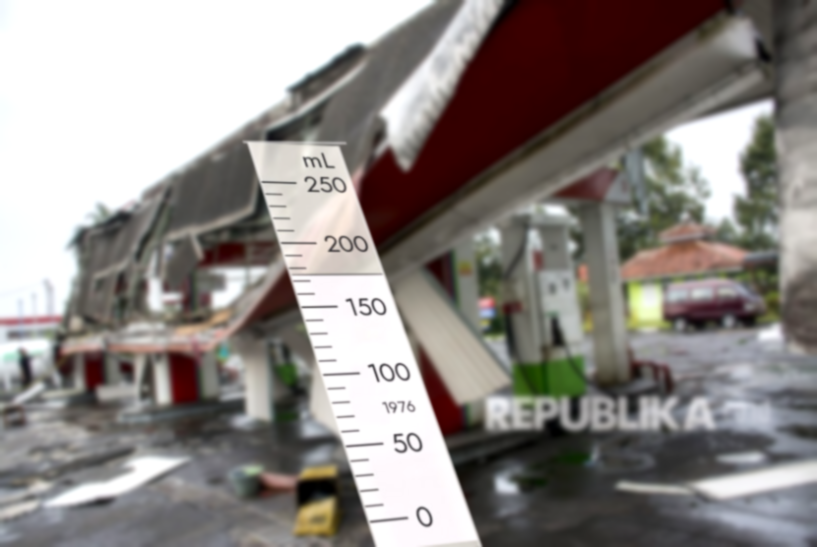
175 mL
